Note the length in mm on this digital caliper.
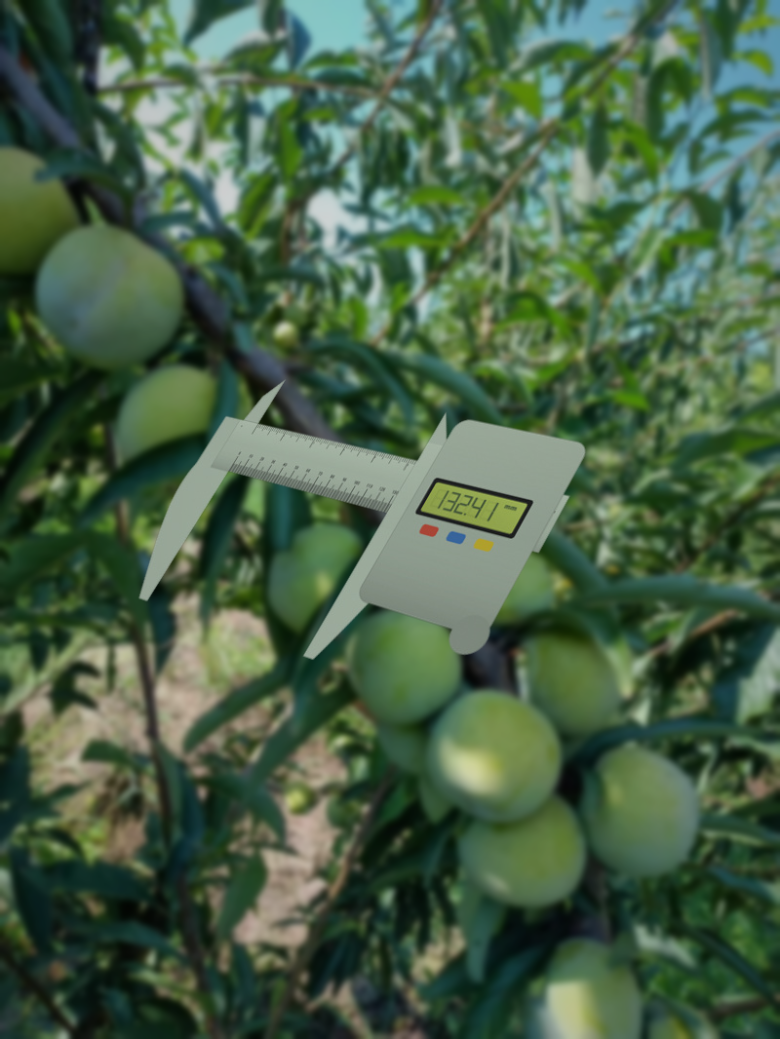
132.41 mm
